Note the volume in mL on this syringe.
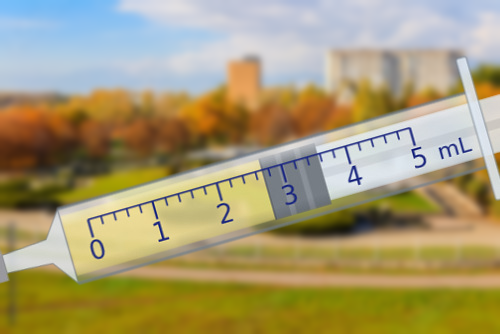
2.7 mL
